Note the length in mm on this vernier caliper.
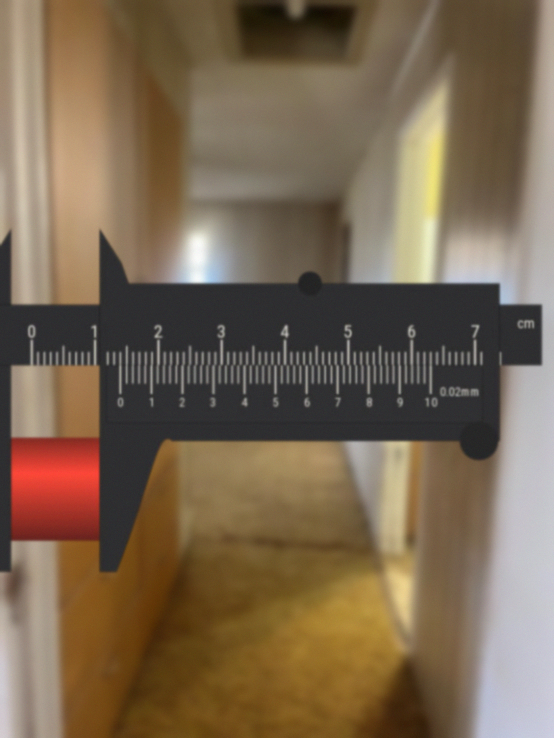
14.0 mm
